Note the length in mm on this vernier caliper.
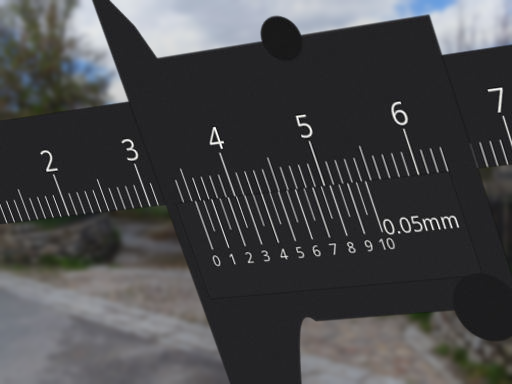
35.4 mm
